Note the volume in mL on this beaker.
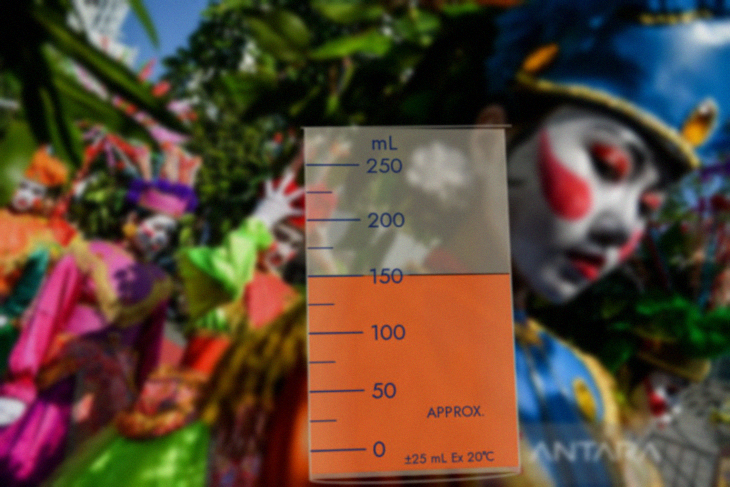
150 mL
